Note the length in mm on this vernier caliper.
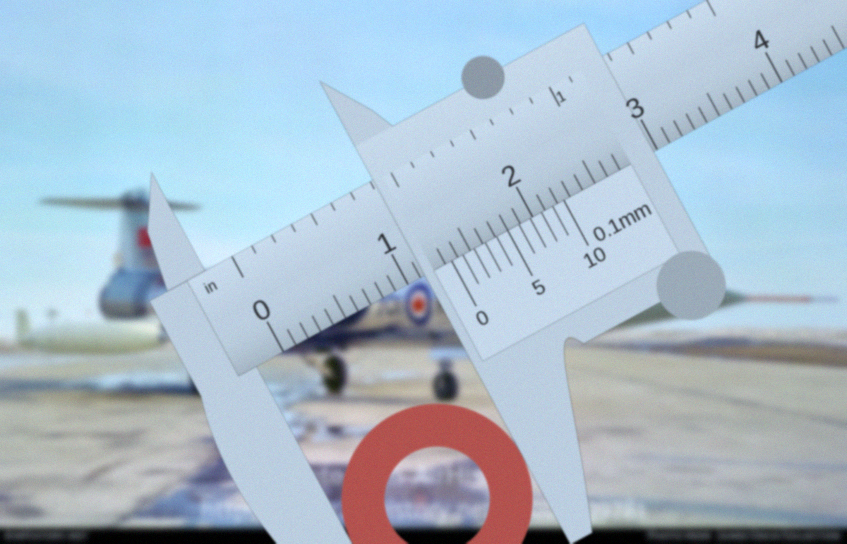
13.5 mm
